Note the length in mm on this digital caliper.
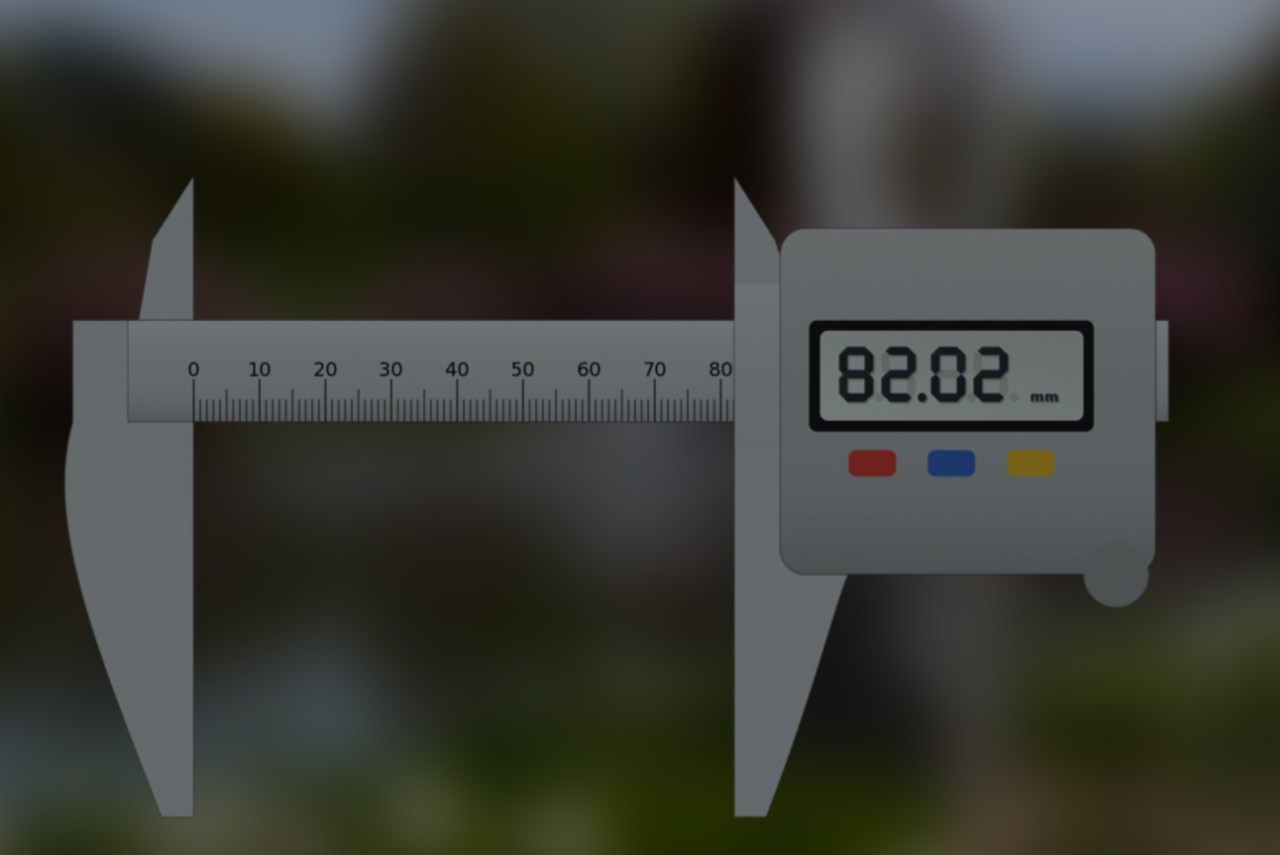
82.02 mm
